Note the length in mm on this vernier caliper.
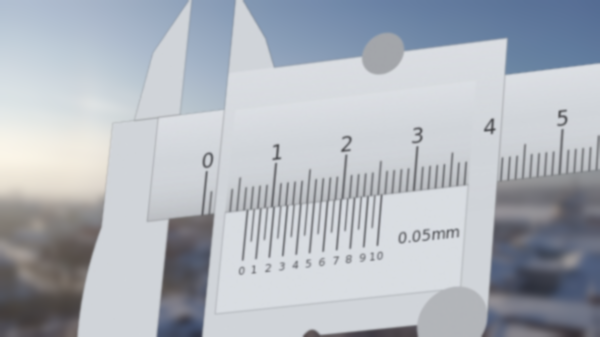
6.5 mm
